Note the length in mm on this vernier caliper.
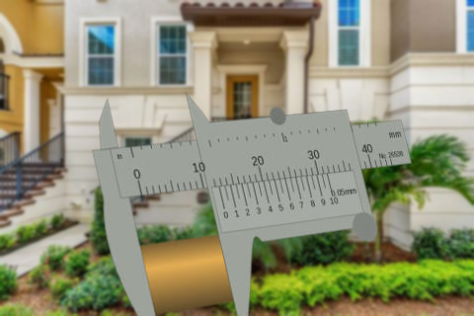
12.6 mm
